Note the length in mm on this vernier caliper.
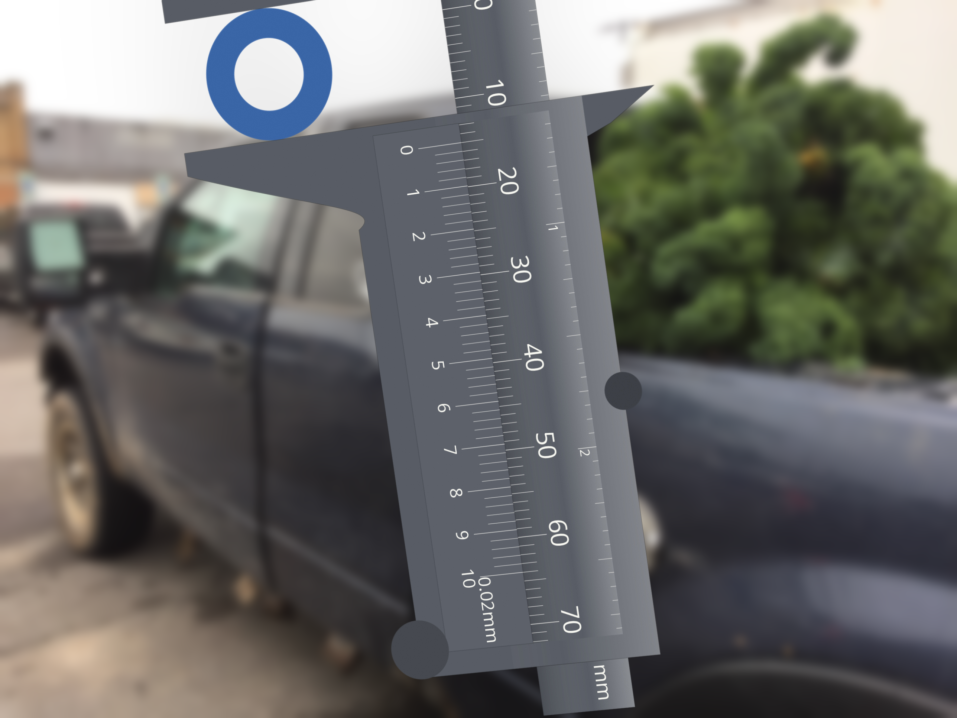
15.0 mm
